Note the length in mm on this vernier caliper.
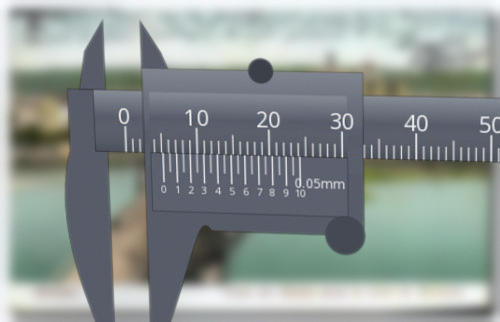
5.2 mm
